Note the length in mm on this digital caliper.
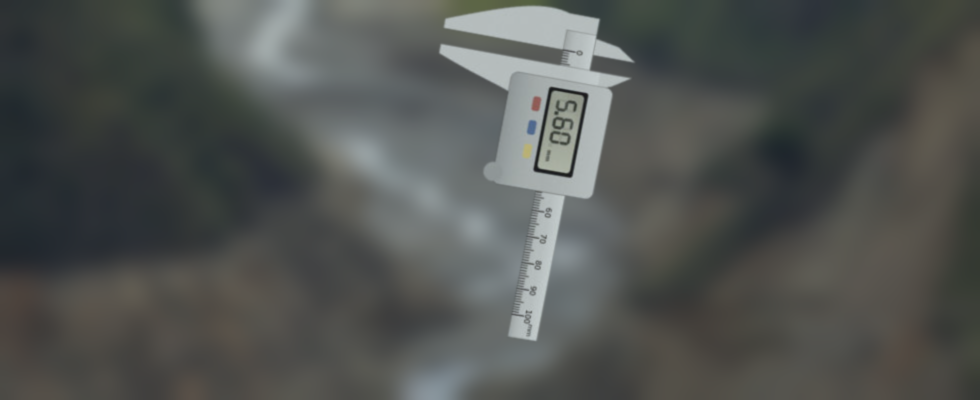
5.60 mm
